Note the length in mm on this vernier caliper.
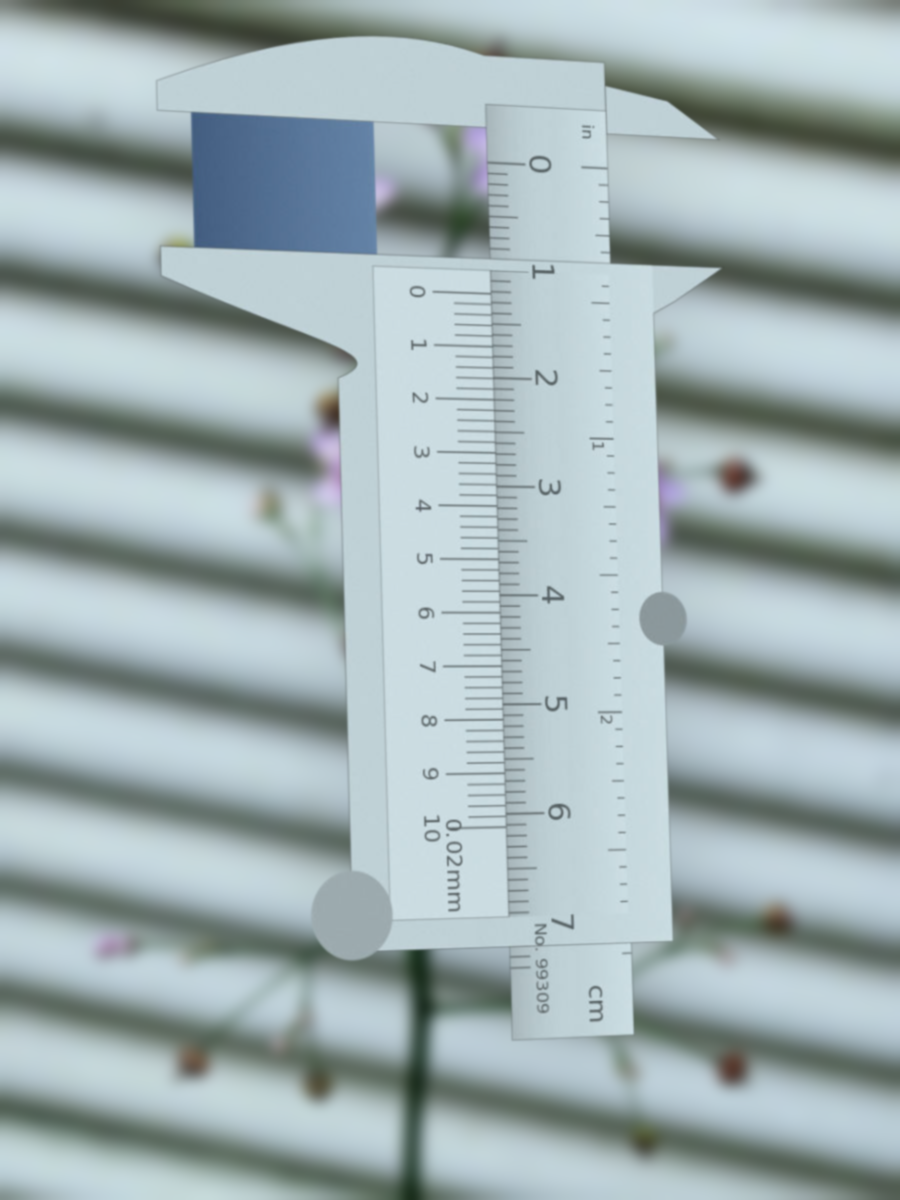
12.2 mm
